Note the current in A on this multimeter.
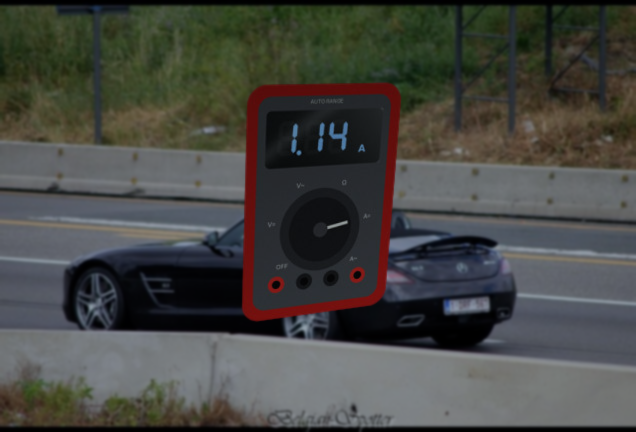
1.14 A
